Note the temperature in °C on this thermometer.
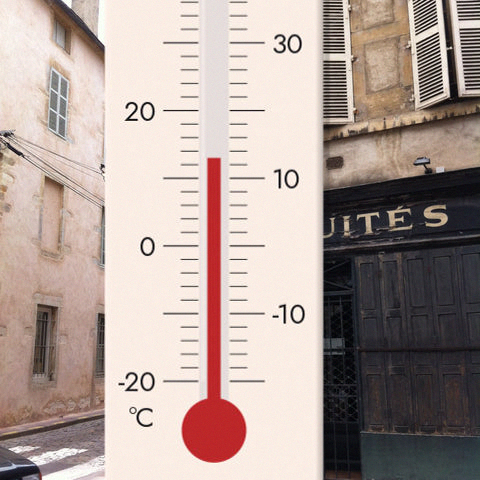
13 °C
